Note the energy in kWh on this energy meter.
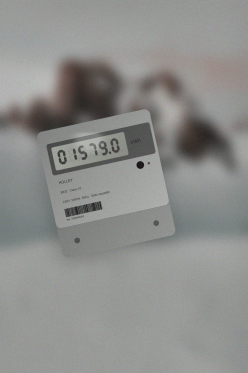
1579.0 kWh
